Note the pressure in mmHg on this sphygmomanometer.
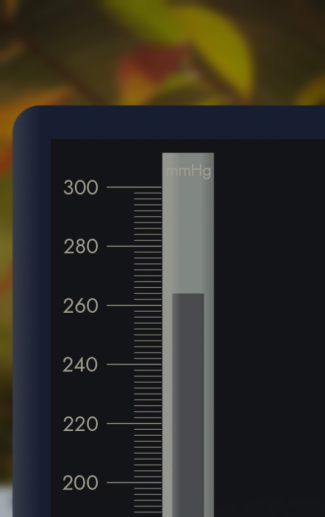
264 mmHg
